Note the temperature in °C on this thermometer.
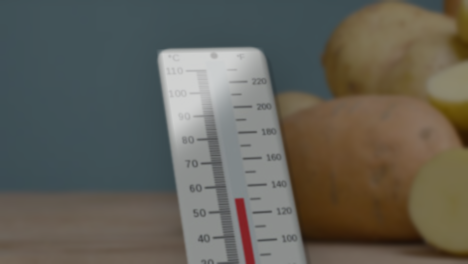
55 °C
